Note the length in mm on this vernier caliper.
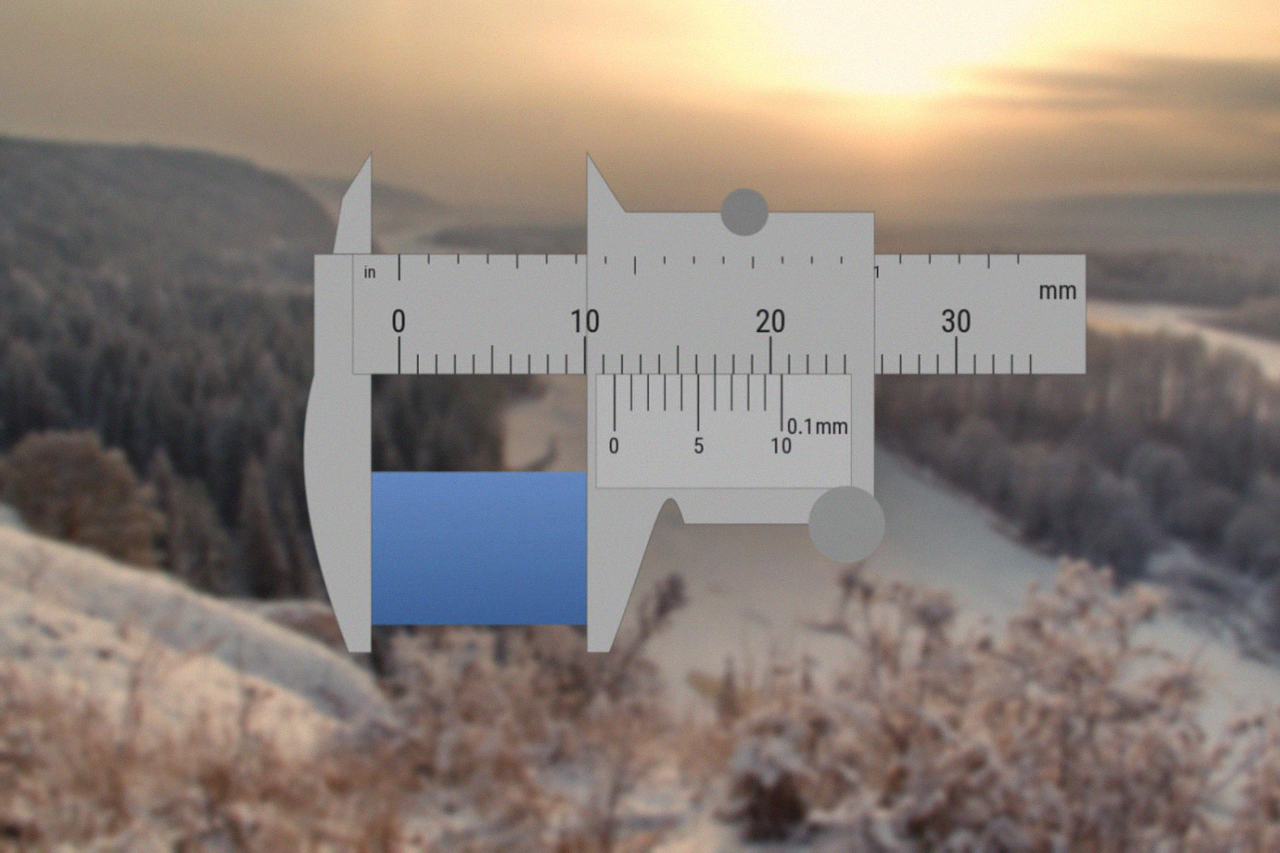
11.6 mm
